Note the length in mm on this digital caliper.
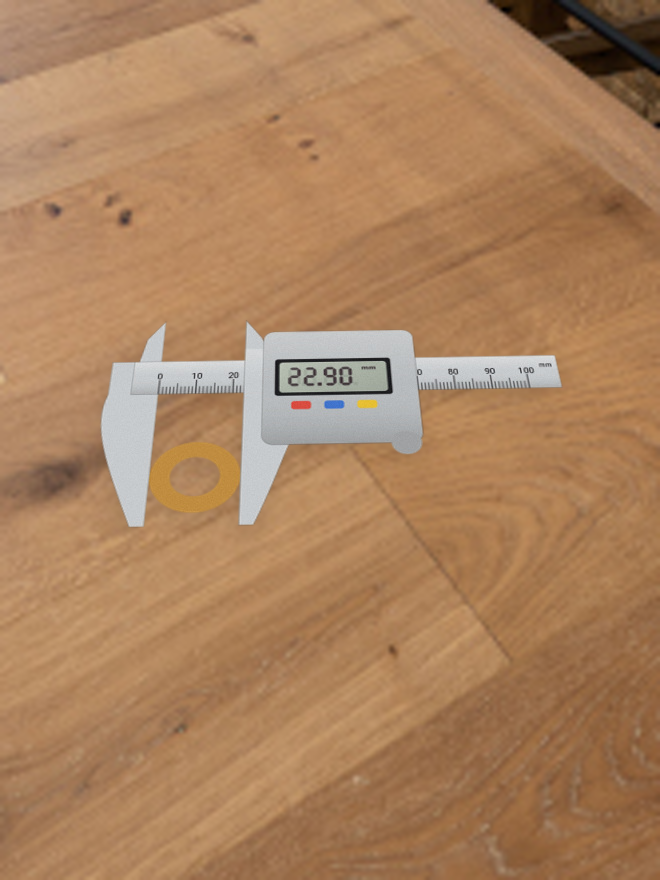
22.90 mm
